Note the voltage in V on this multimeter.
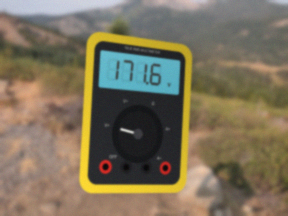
171.6 V
